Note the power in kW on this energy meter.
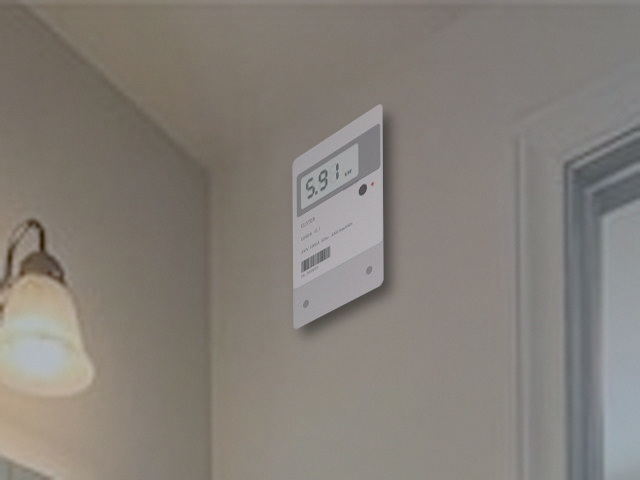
5.91 kW
